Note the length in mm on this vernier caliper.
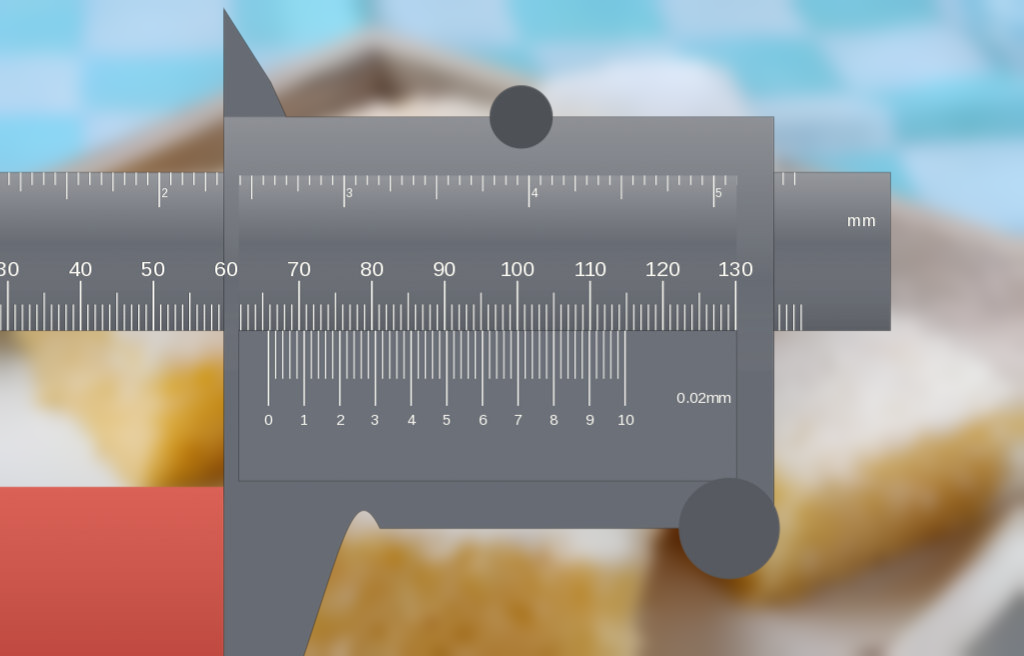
65.8 mm
